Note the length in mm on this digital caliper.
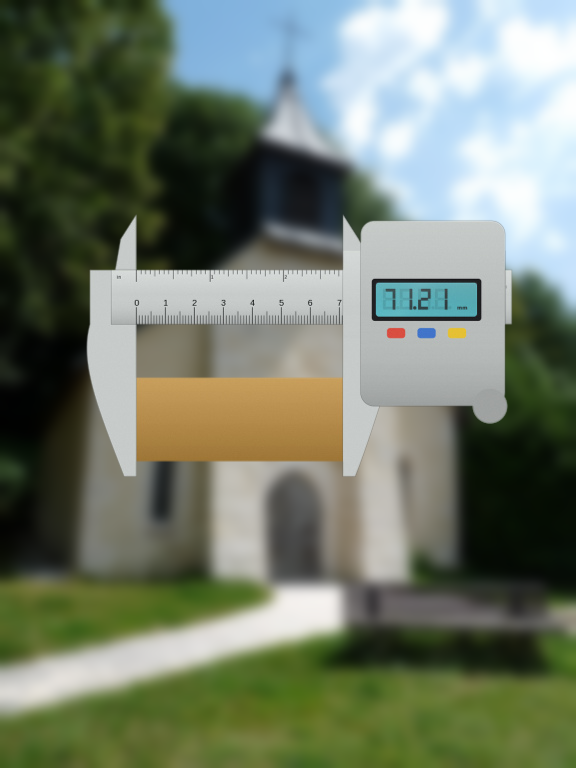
71.21 mm
